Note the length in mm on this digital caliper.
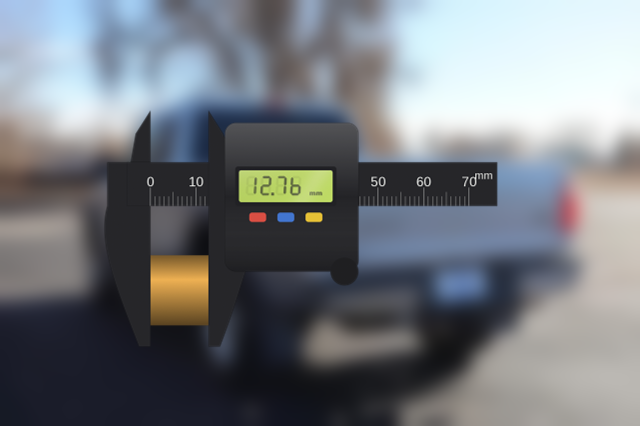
12.76 mm
